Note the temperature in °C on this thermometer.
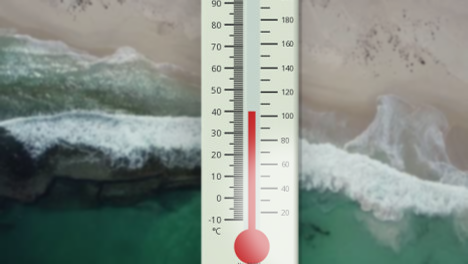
40 °C
